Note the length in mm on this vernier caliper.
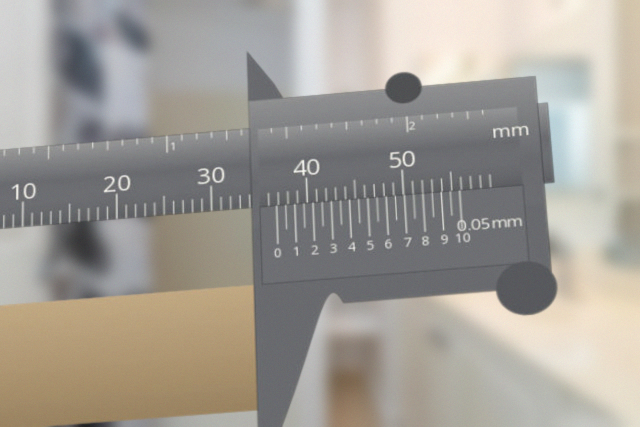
36.8 mm
